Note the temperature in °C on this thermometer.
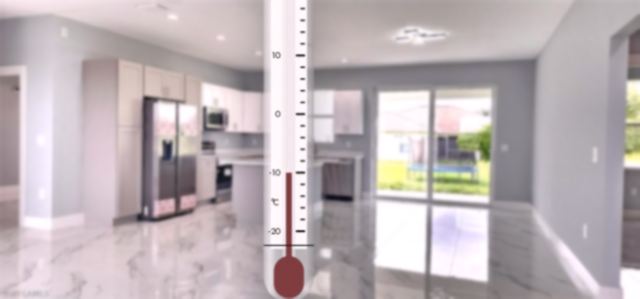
-10 °C
